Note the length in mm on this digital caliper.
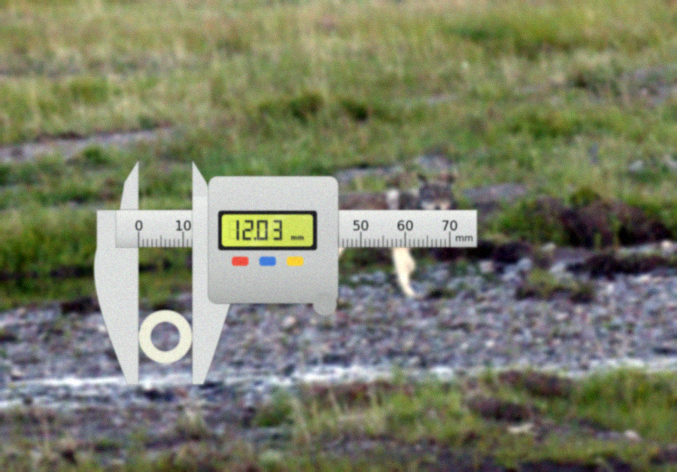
12.03 mm
